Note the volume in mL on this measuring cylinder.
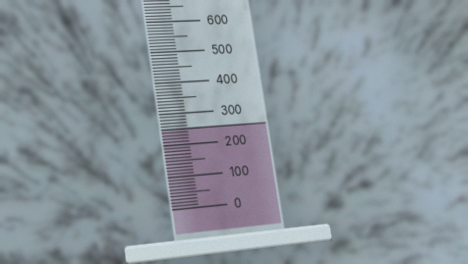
250 mL
